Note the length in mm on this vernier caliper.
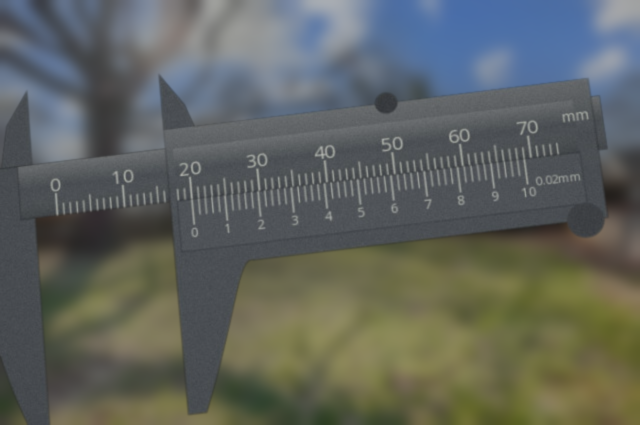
20.0 mm
